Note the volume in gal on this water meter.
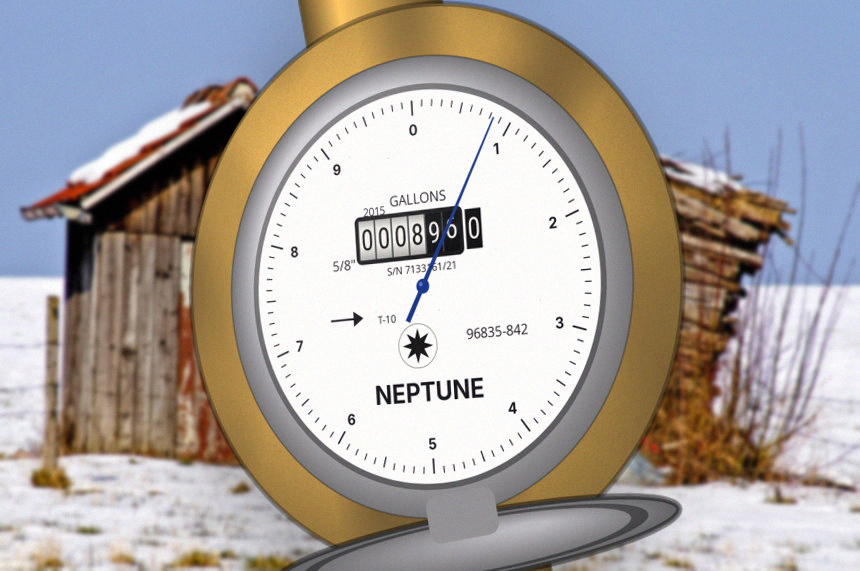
8960.8 gal
